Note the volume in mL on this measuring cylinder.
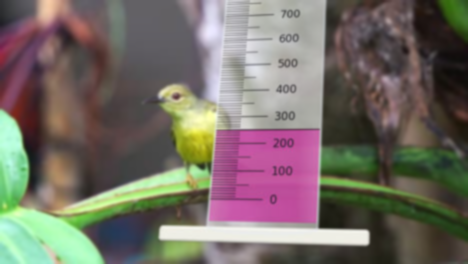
250 mL
